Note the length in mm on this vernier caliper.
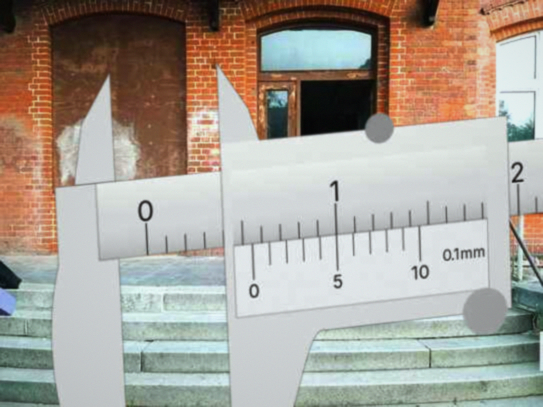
5.5 mm
